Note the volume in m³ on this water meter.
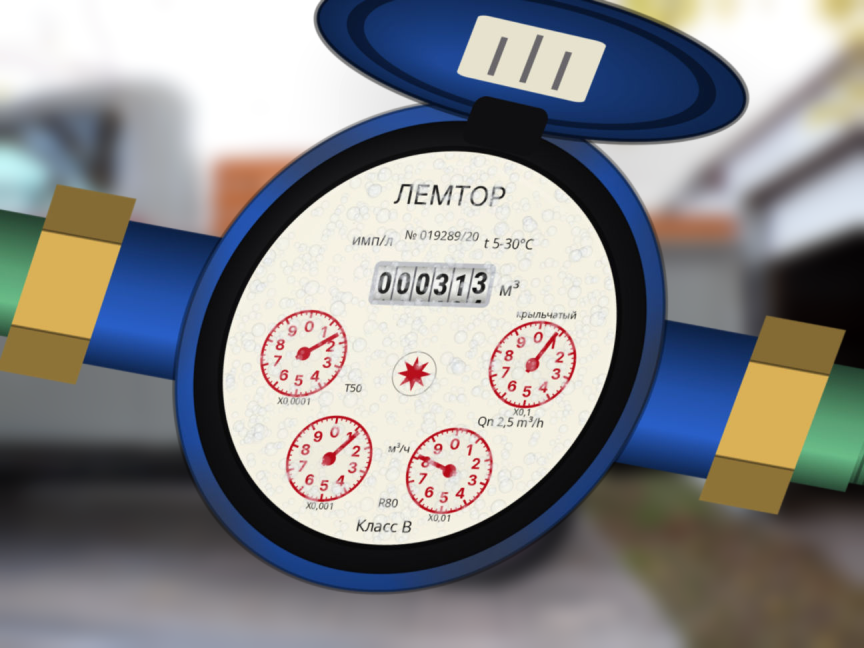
313.0811 m³
